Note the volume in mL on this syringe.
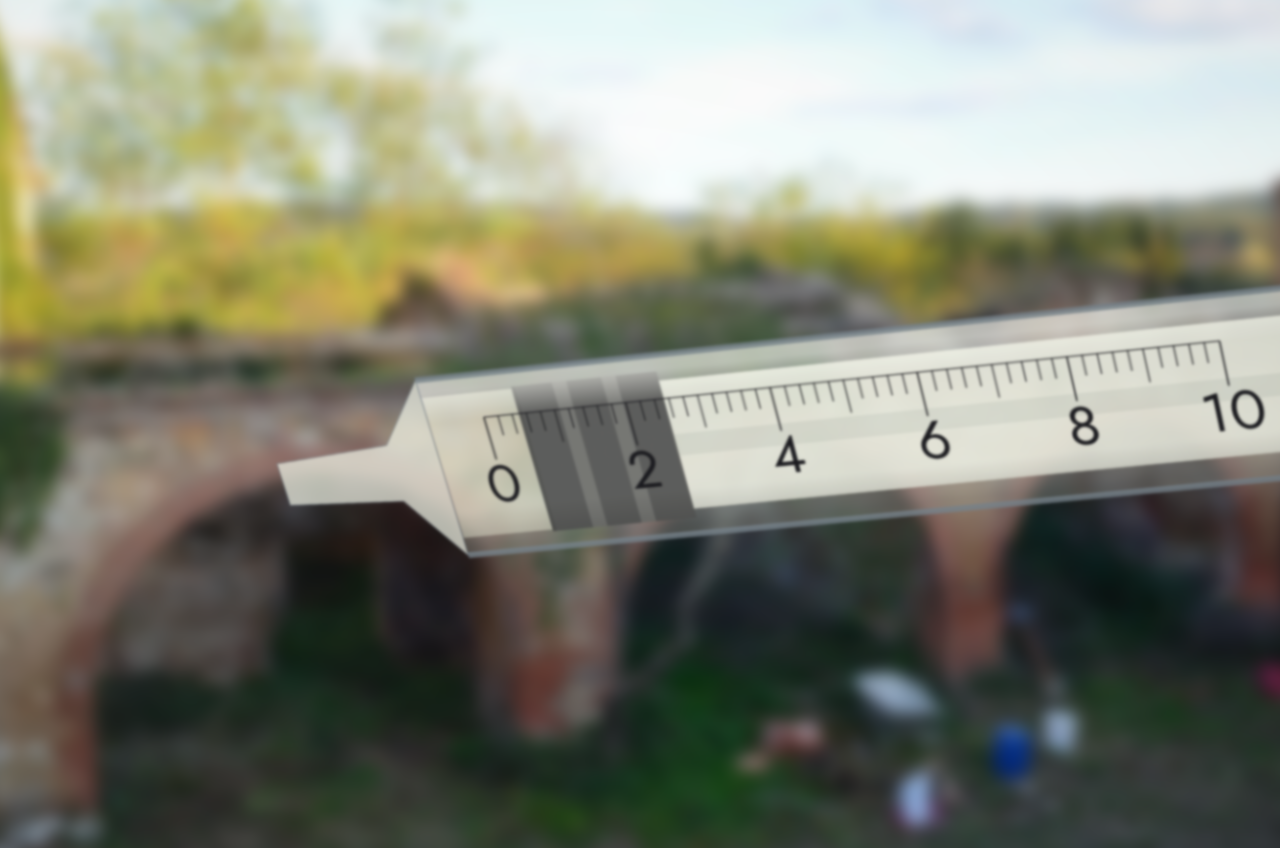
0.5 mL
